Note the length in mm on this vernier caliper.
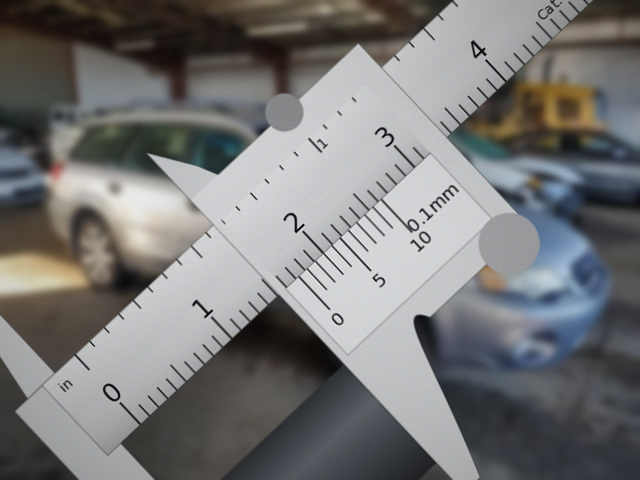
17.3 mm
